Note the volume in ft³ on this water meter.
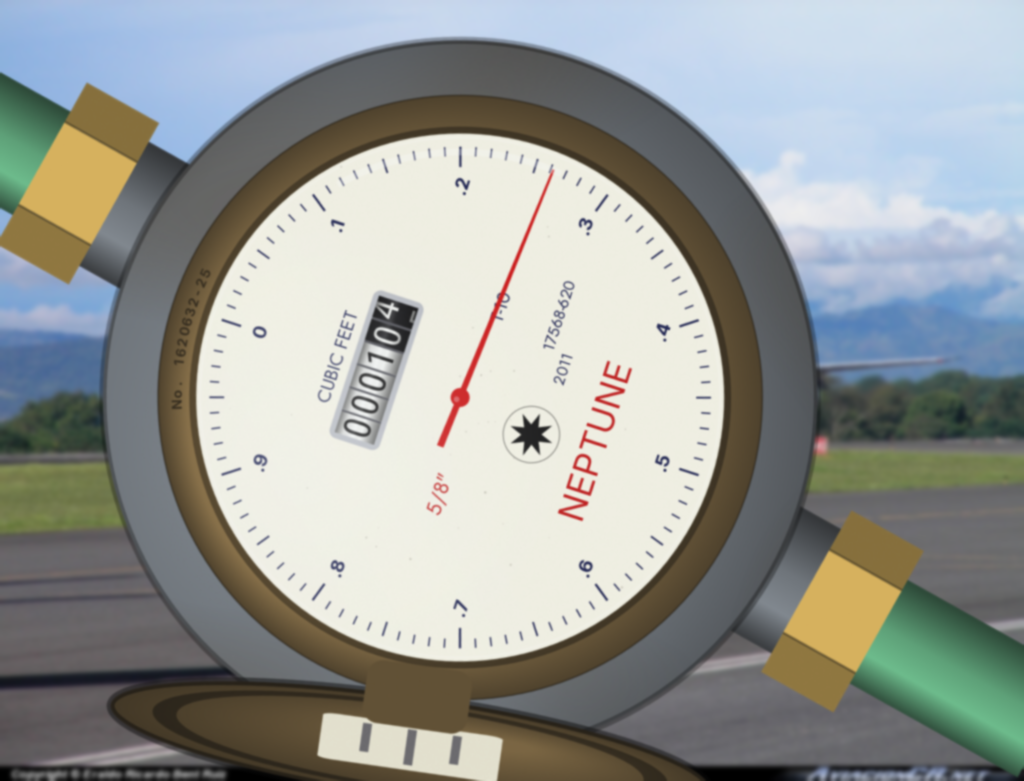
104.26 ft³
